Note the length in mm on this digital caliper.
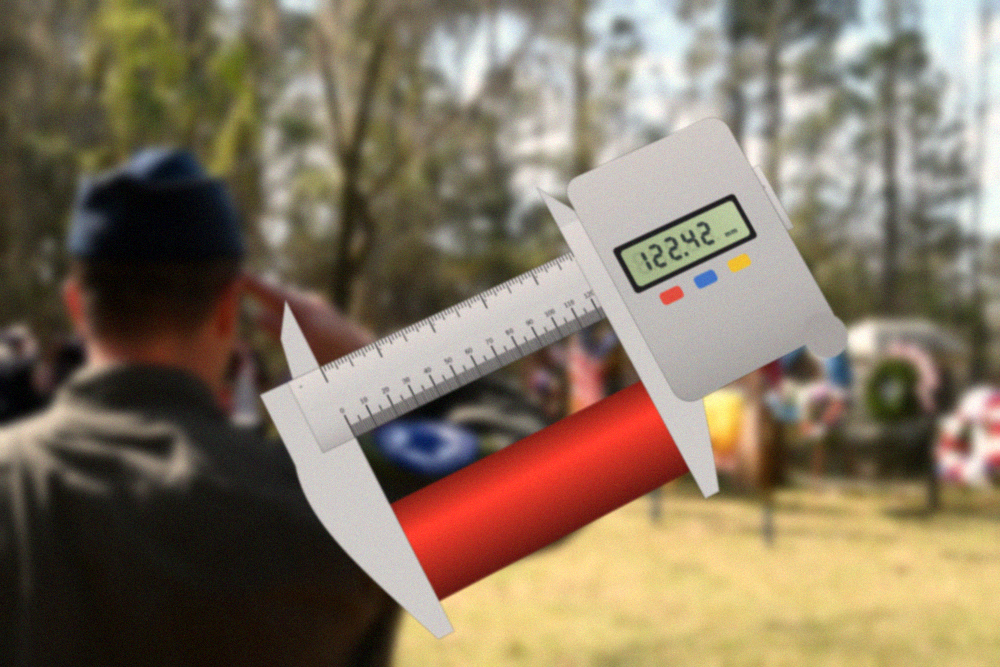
122.42 mm
